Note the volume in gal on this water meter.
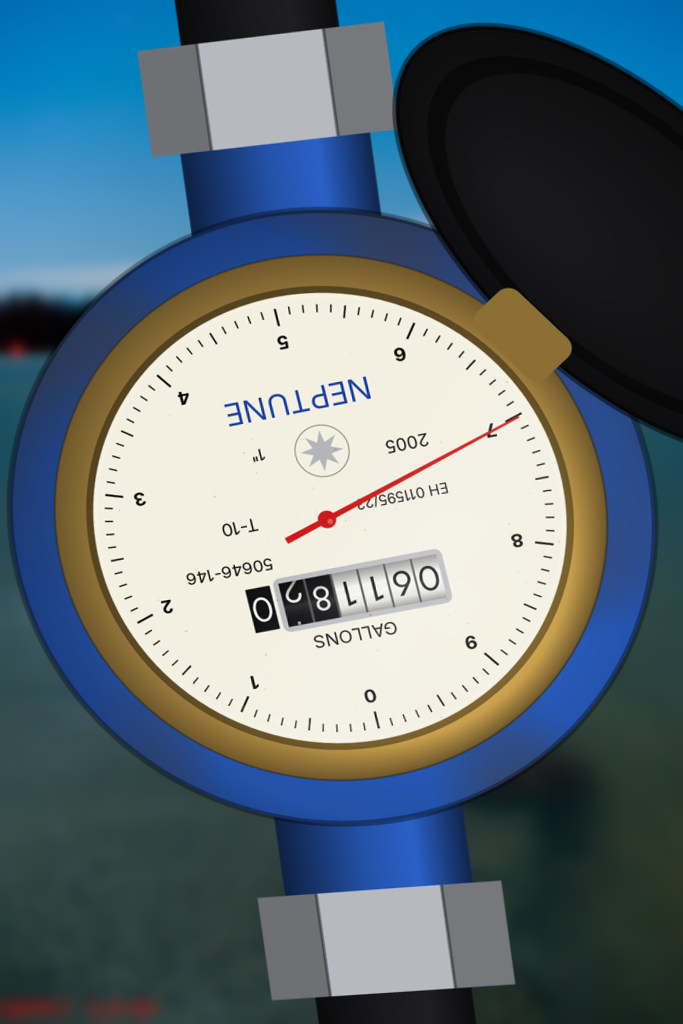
611817.0 gal
